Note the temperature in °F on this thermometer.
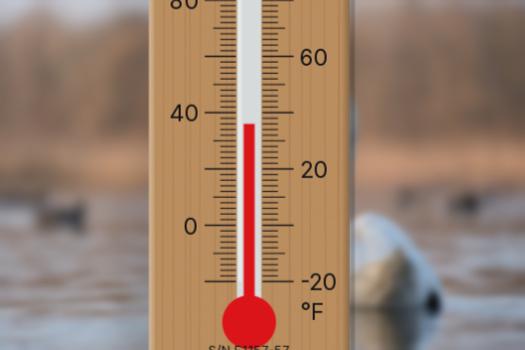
36 °F
